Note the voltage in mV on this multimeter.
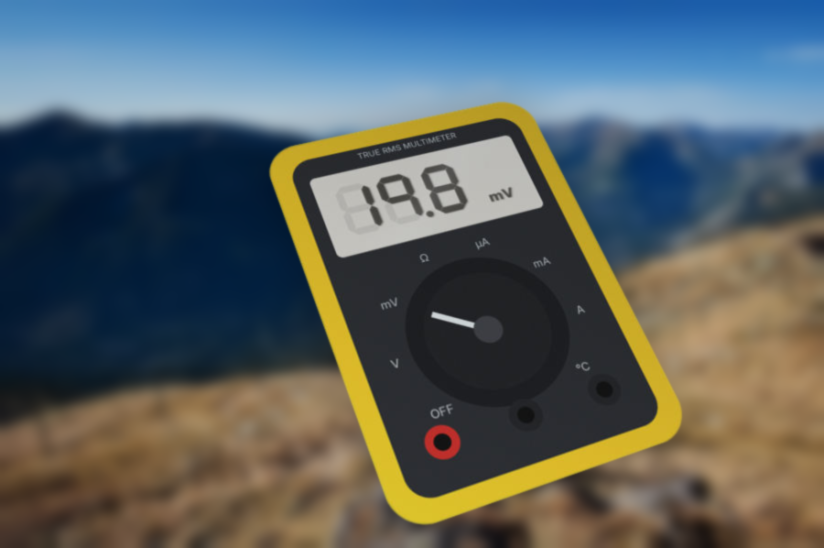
19.8 mV
